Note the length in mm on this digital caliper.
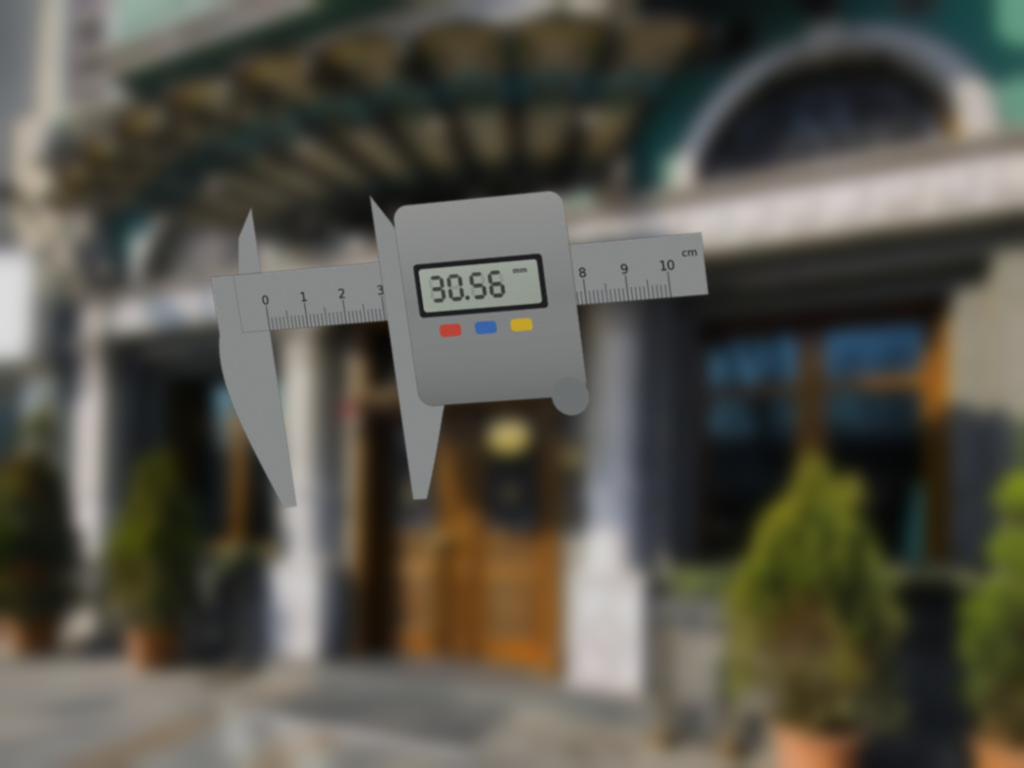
30.56 mm
